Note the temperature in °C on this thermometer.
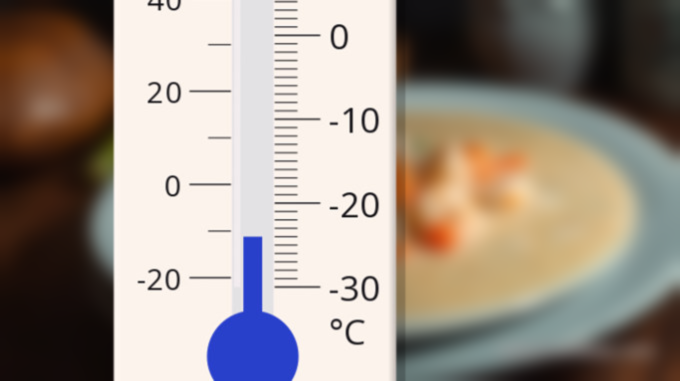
-24 °C
